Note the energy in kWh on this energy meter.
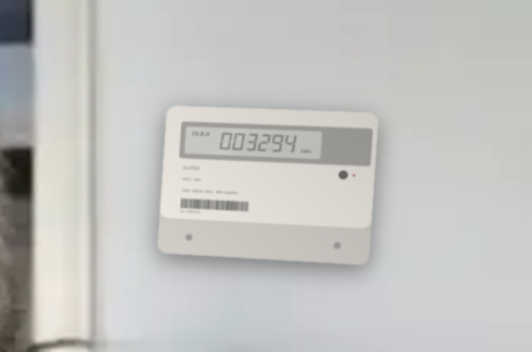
3294 kWh
